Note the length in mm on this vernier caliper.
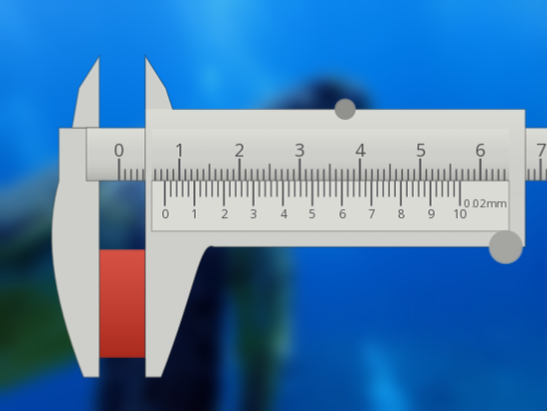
7.6 mm
